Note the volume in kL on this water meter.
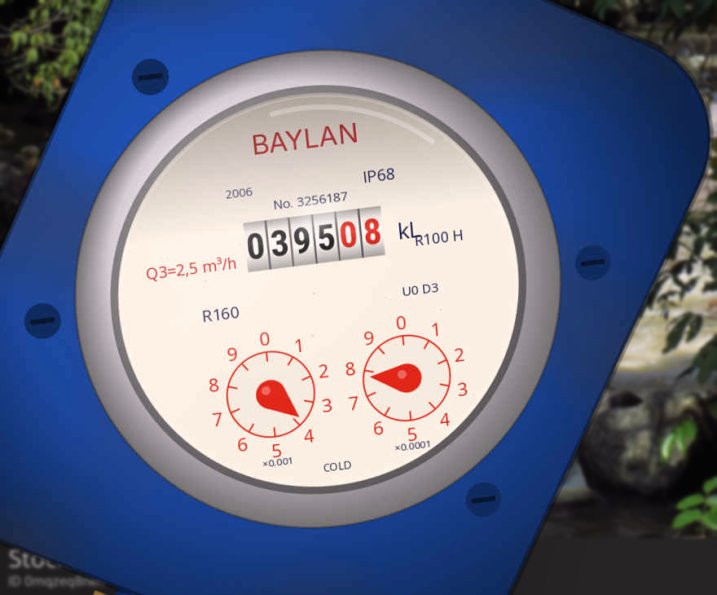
395.0837 kL
